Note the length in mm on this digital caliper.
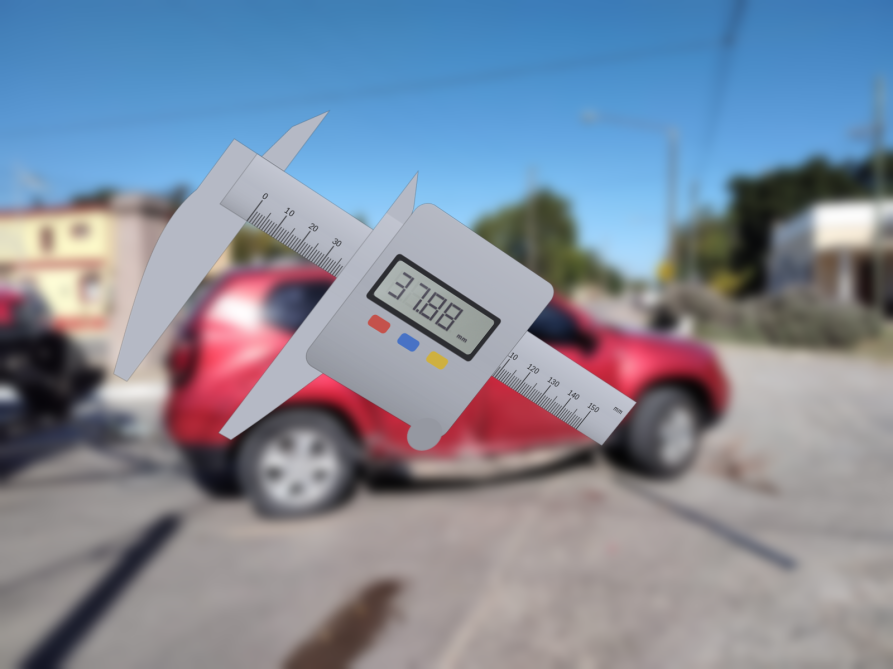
37.88 mm
